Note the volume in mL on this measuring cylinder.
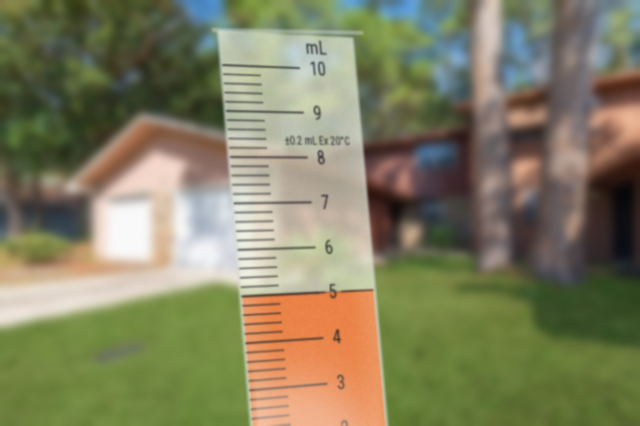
5 mL
